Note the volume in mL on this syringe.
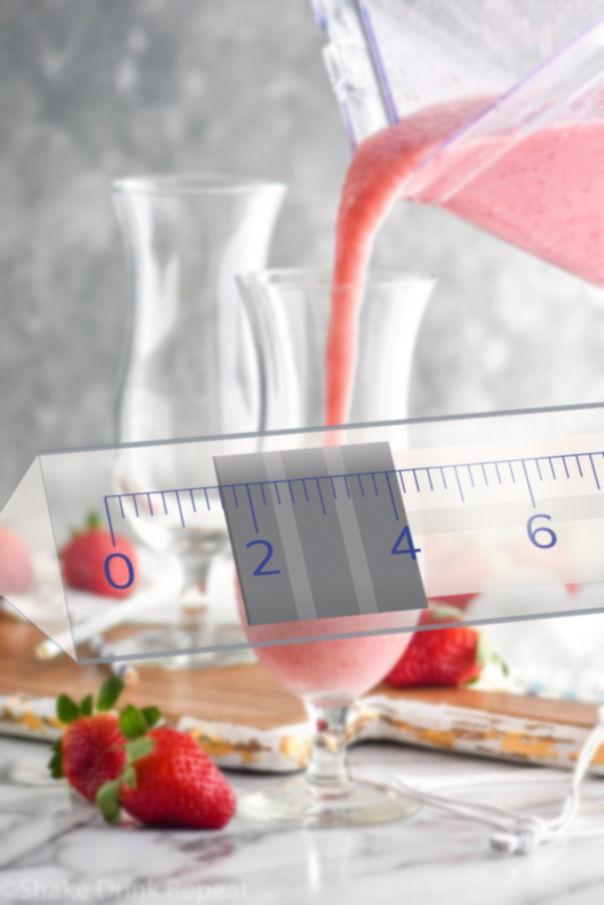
1.6 mL
